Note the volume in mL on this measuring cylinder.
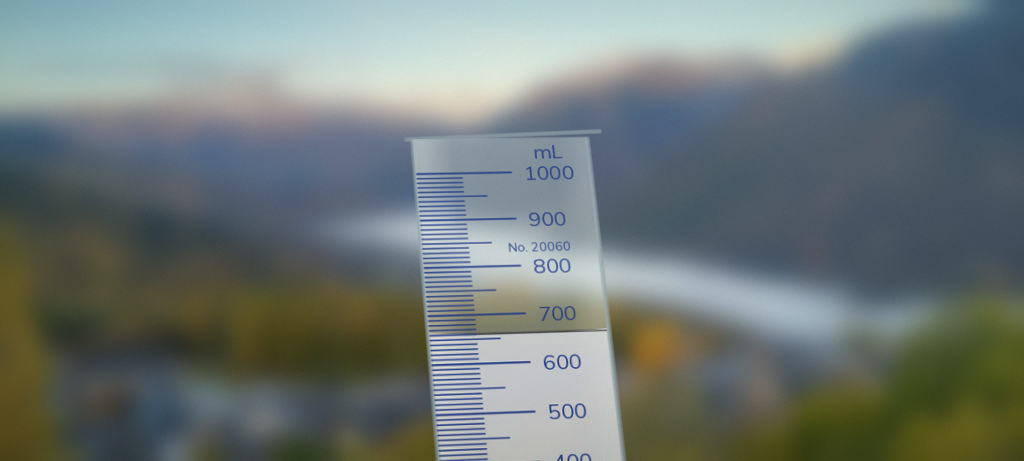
660 mL
